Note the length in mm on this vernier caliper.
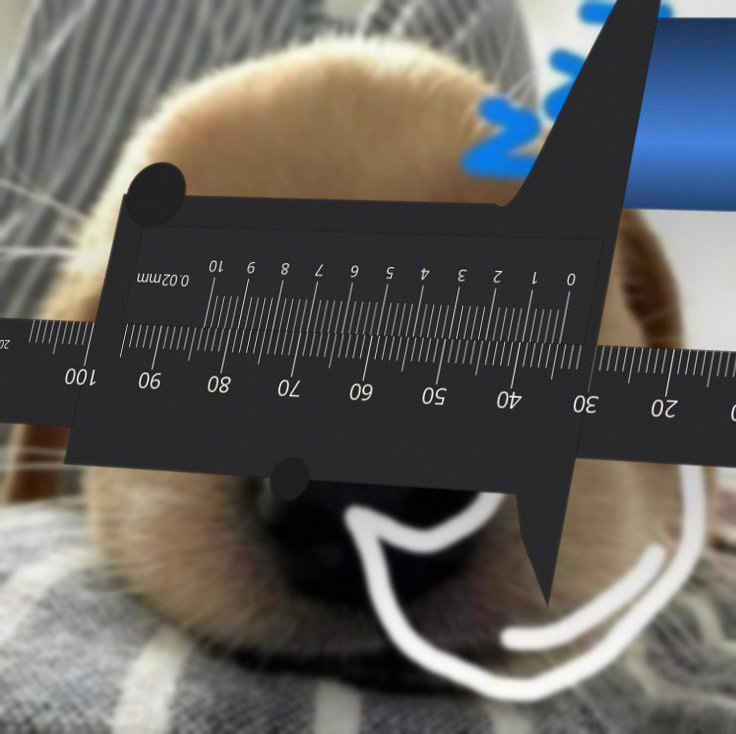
34.8 mm
